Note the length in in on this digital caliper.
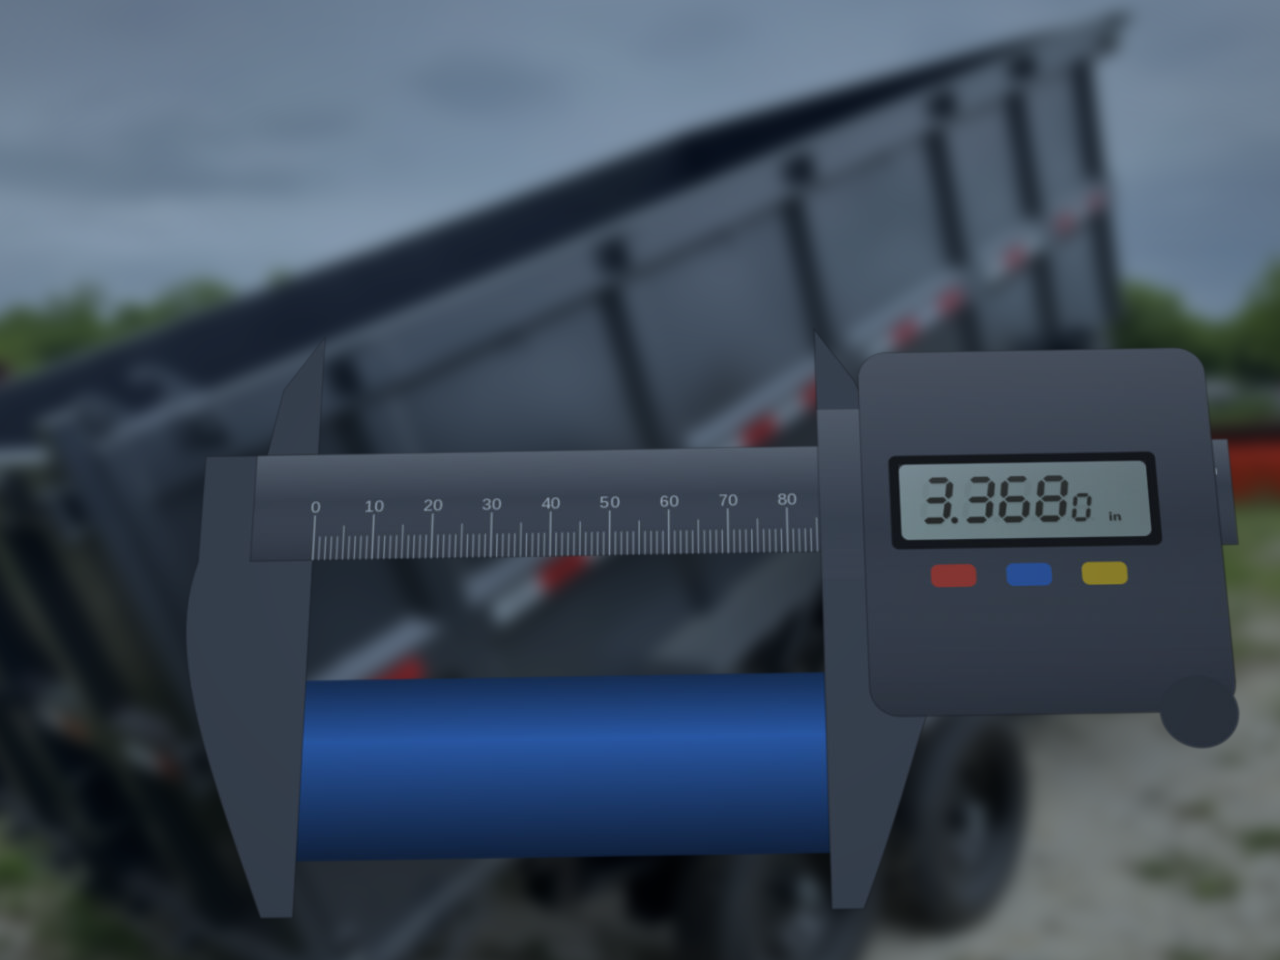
3.3680 in
